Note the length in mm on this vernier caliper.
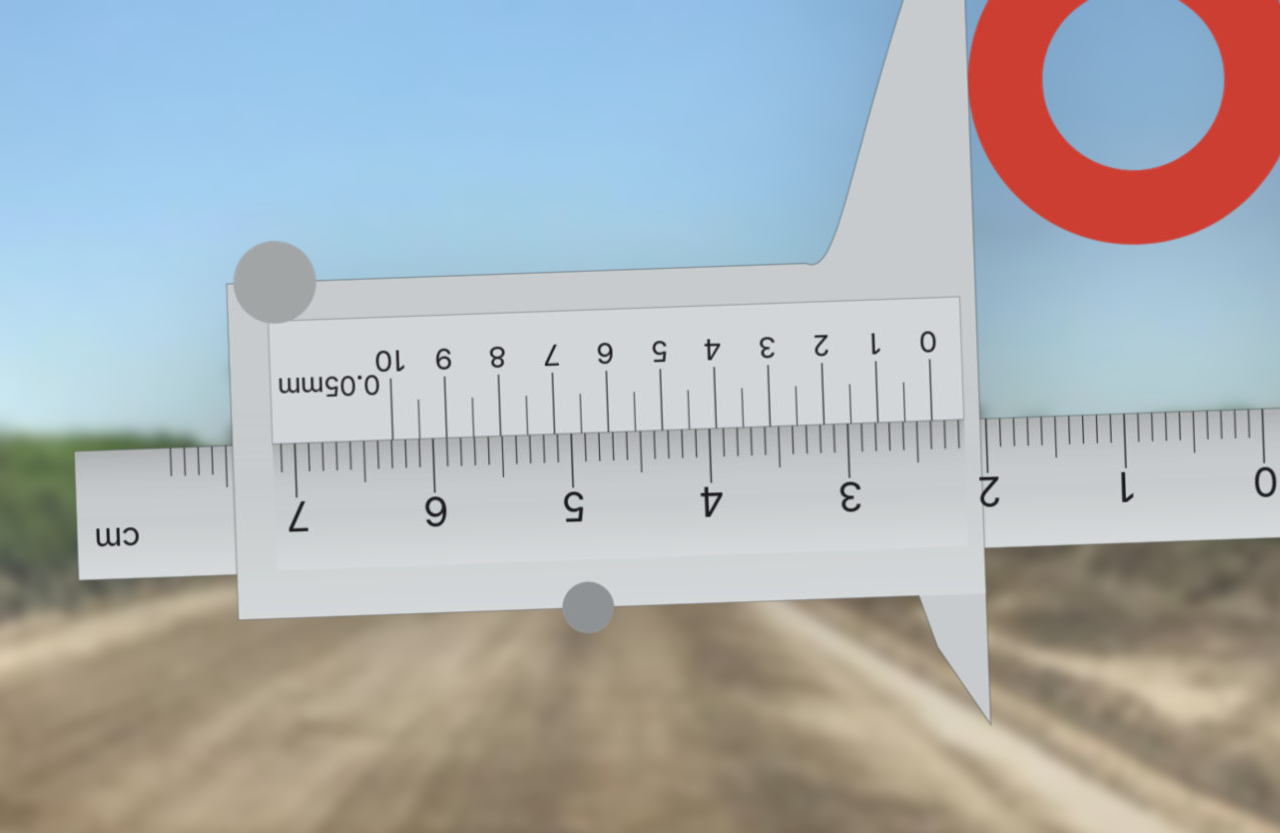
23.9 mm
